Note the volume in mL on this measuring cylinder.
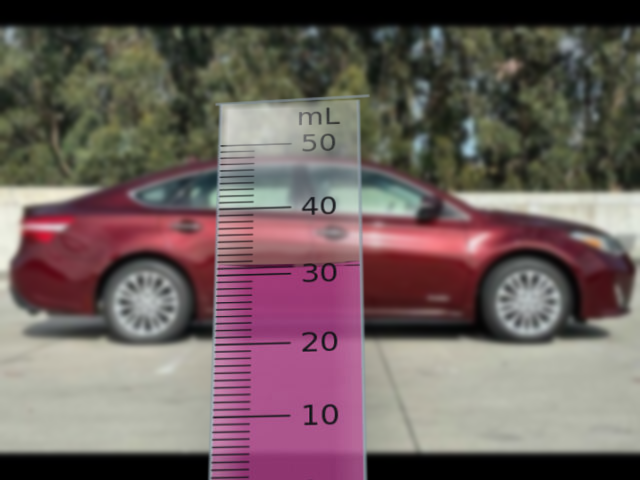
31 mL
